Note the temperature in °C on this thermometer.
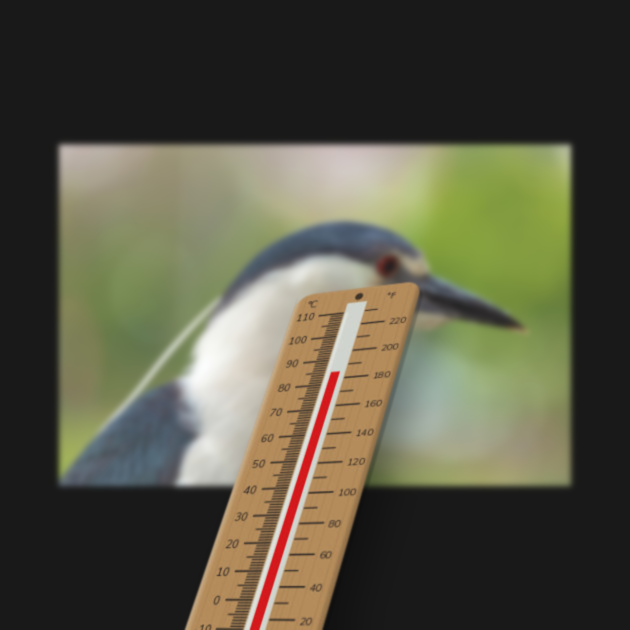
85 °C
